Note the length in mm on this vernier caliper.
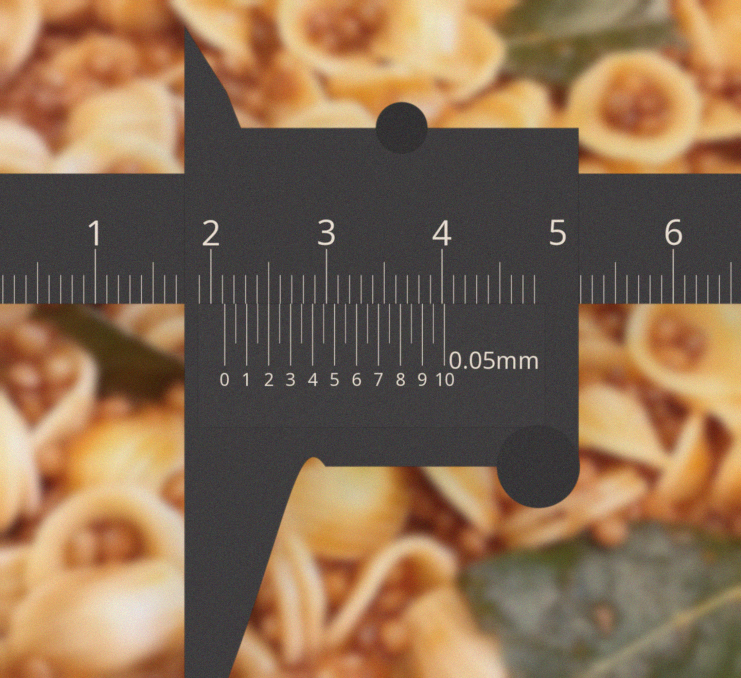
21.2 mm
